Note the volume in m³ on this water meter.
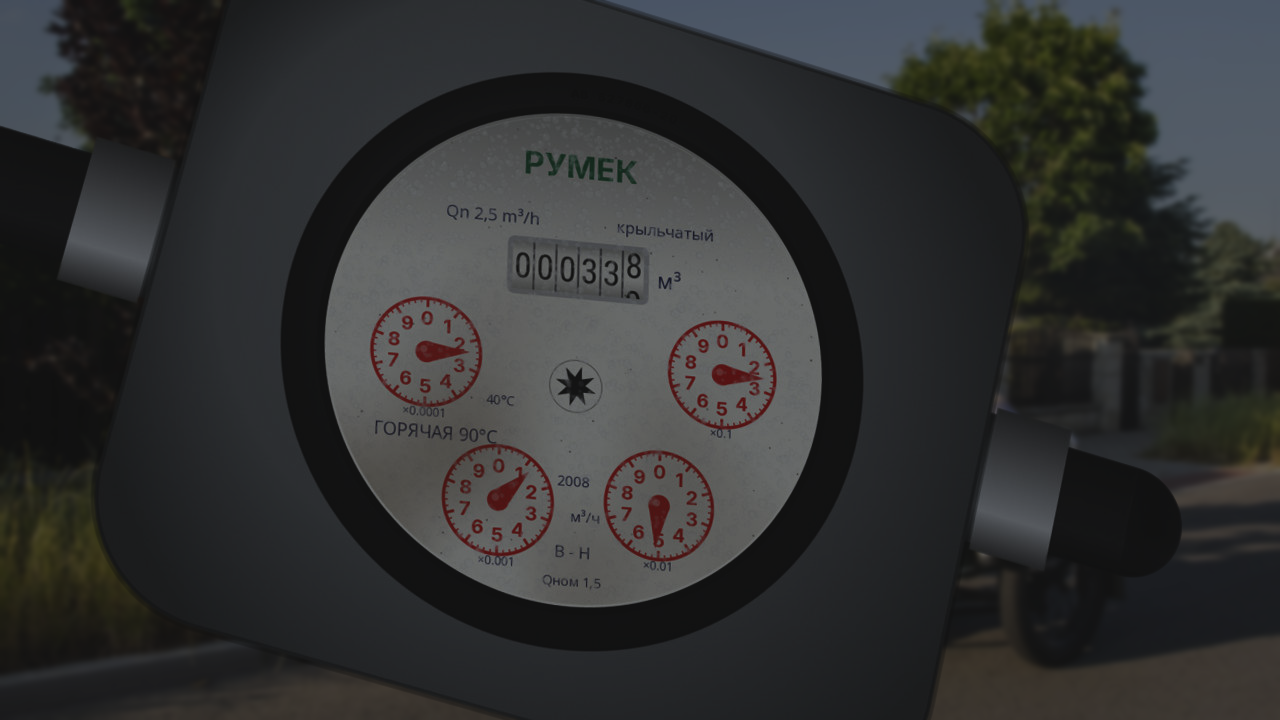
338.2512 m³
